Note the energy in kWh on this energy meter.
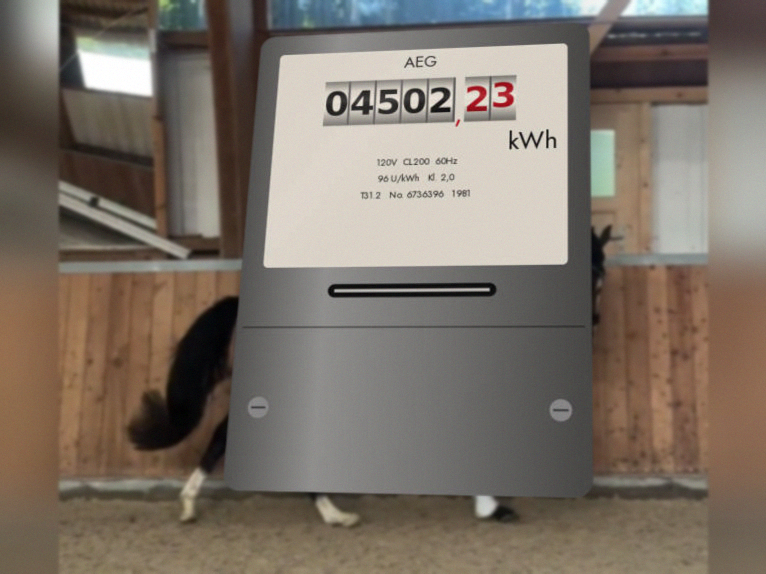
4502.23 kWh
